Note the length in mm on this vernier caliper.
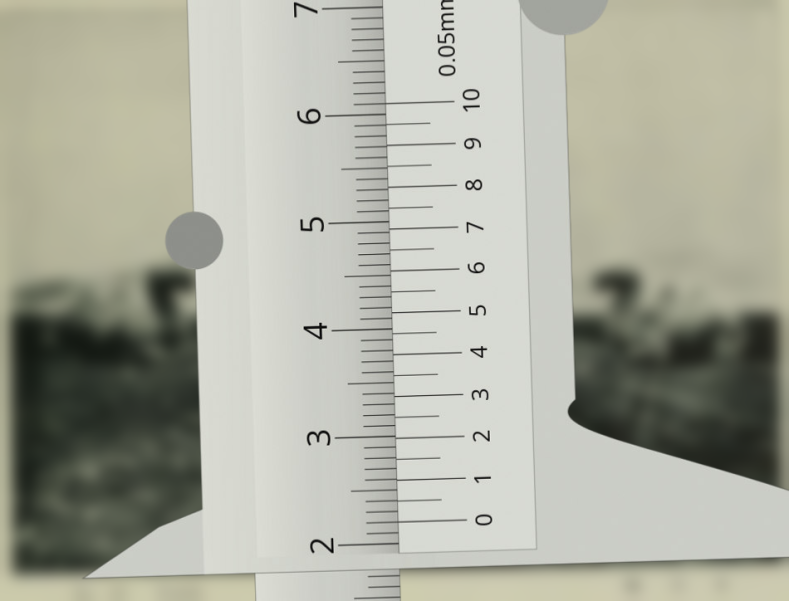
22.0 mm
